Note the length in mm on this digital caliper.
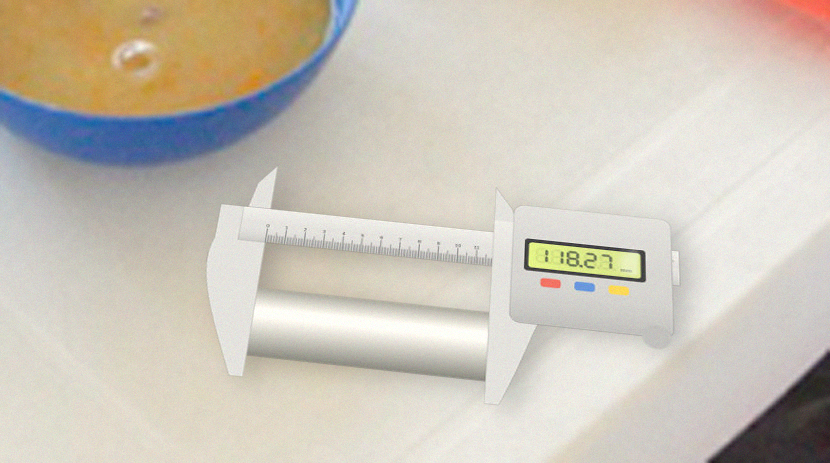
118.27 mm
